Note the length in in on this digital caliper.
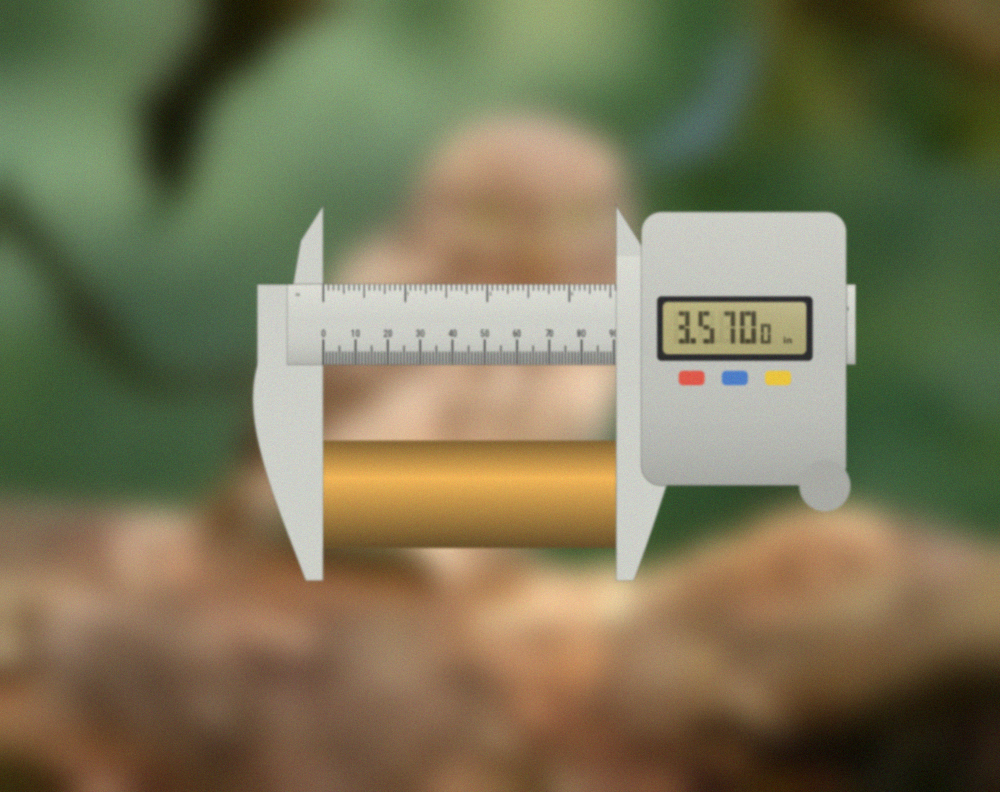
3.5700 in
